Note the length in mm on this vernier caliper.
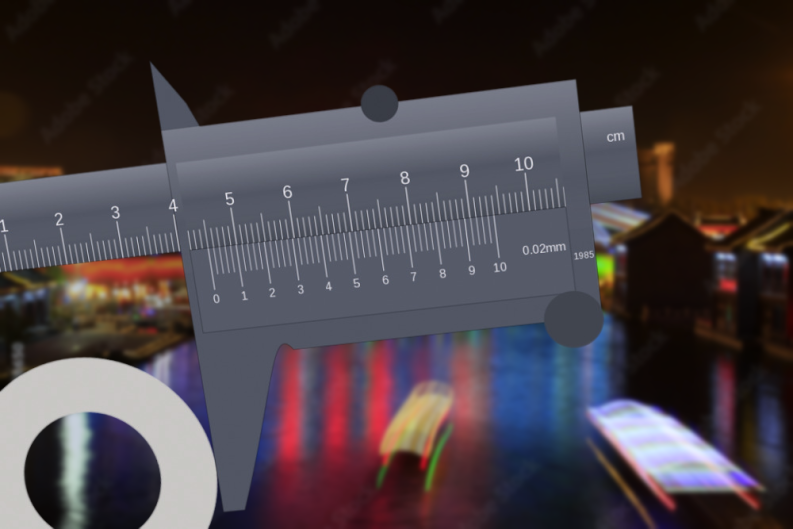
45.0 mm
